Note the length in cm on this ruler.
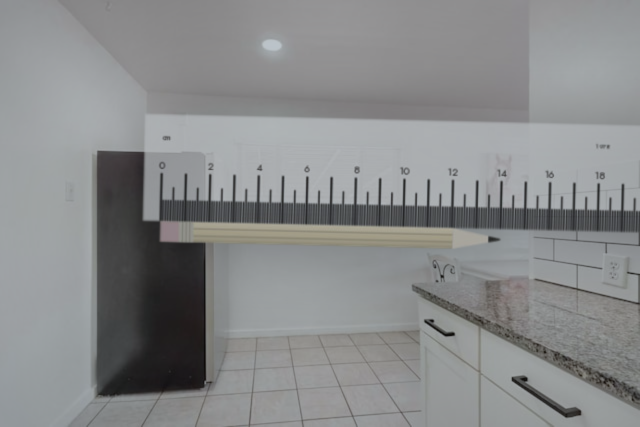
14 cm
